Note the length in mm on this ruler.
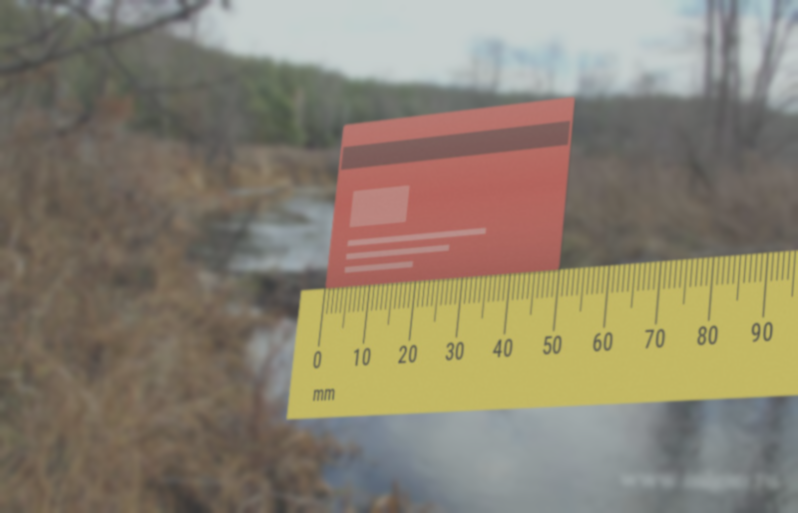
50 mm
